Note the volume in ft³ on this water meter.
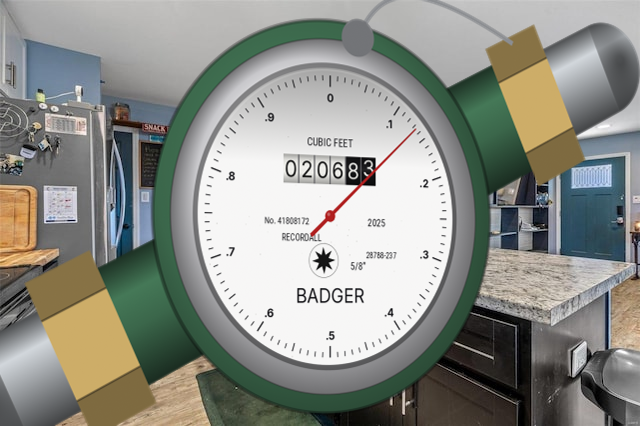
20683.13 ft³
